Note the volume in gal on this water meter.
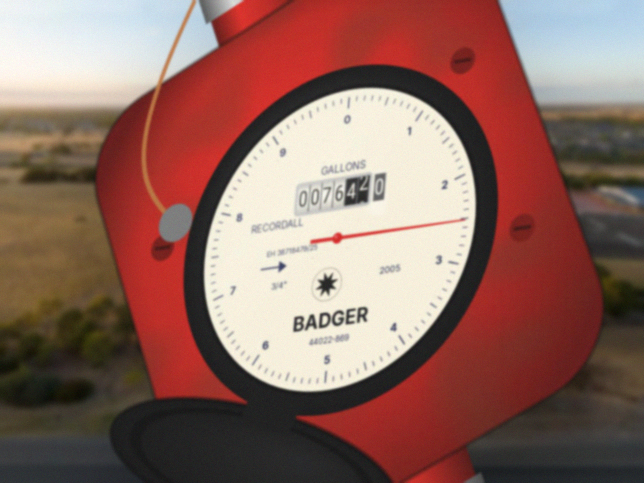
76422.5 gal
